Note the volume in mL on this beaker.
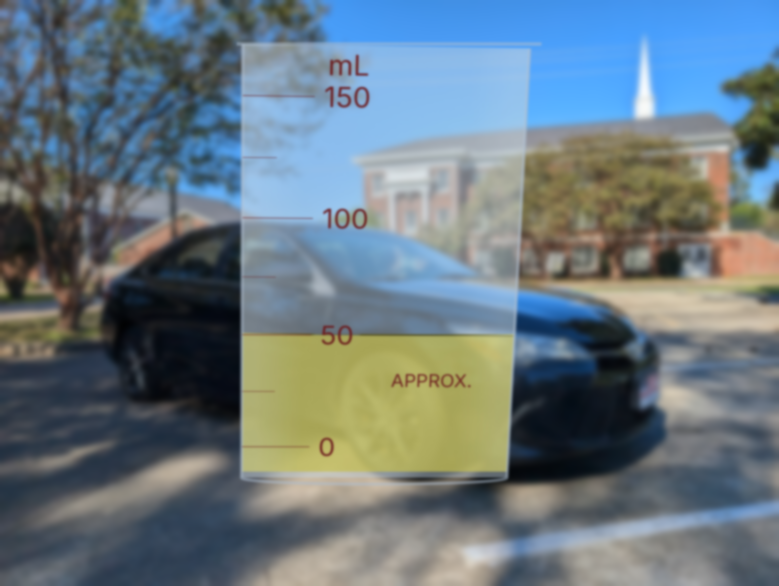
50 mL
